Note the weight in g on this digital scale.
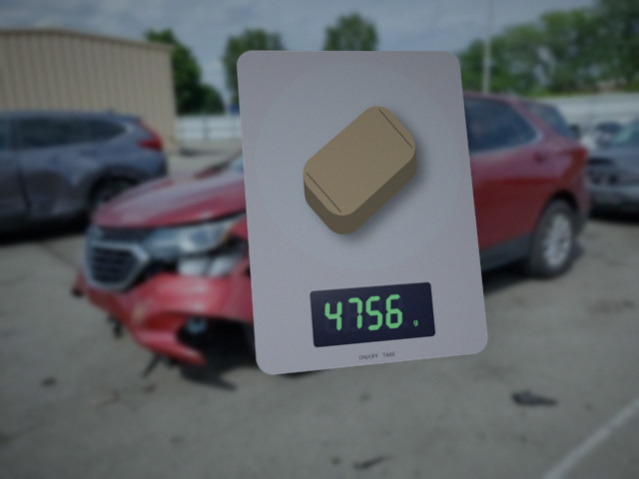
4756 g
